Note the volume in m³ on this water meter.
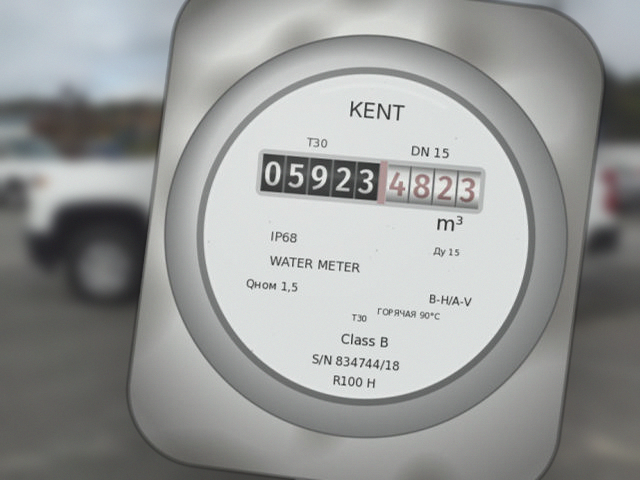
5923.4823 m³
